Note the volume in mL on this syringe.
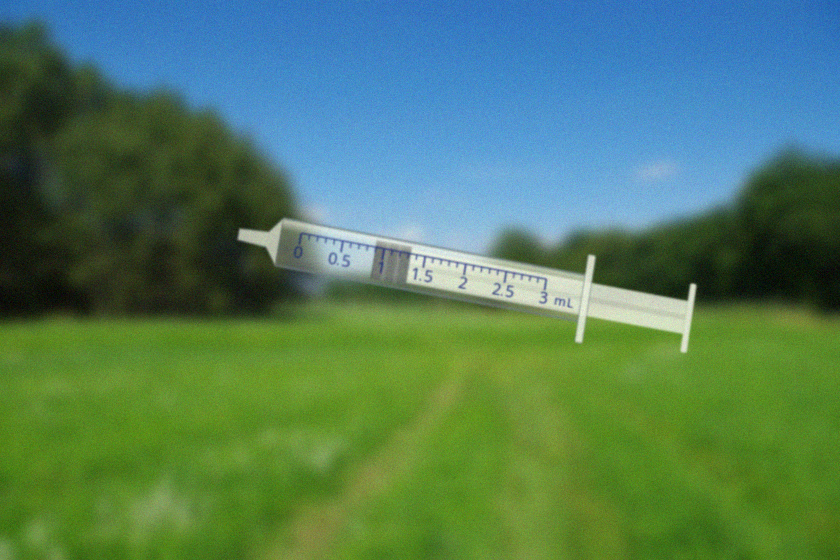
0.9 mL
